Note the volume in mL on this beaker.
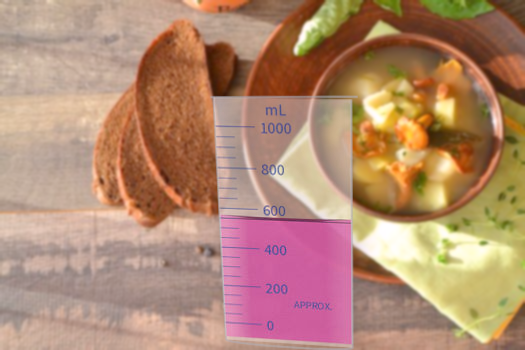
550 mL
